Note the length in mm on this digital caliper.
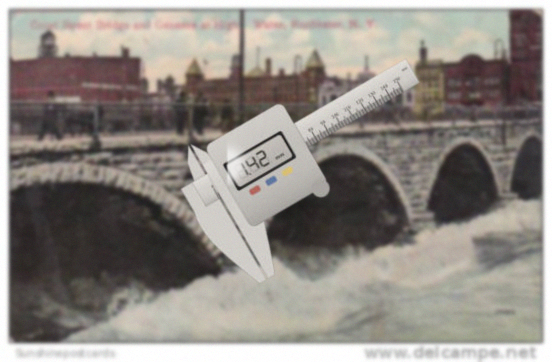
1.42 mm
